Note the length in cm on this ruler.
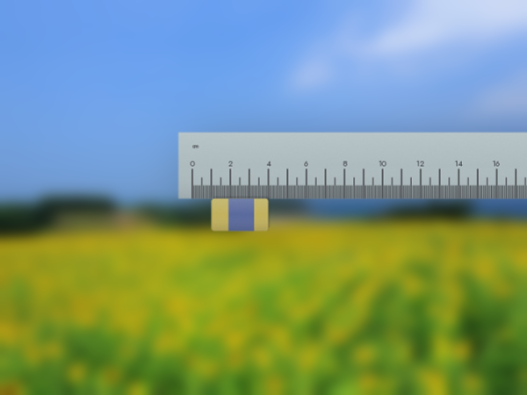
3 cm
